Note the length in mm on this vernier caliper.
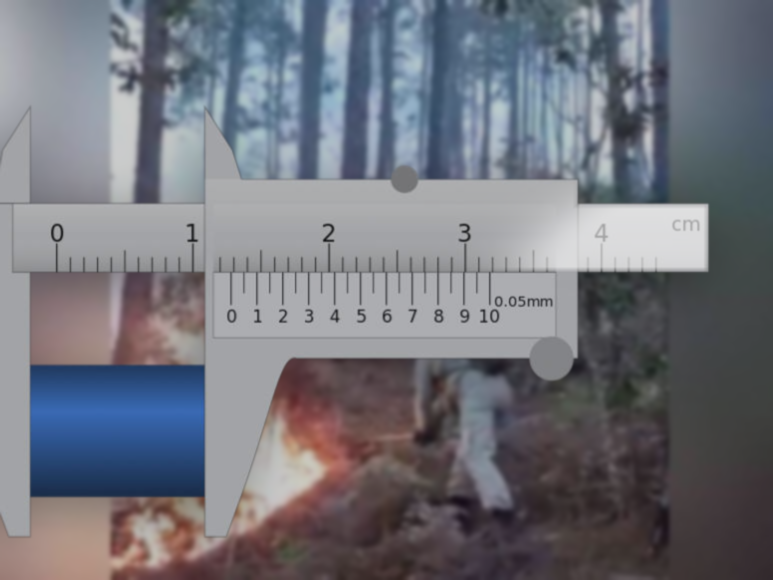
12.8 mm
